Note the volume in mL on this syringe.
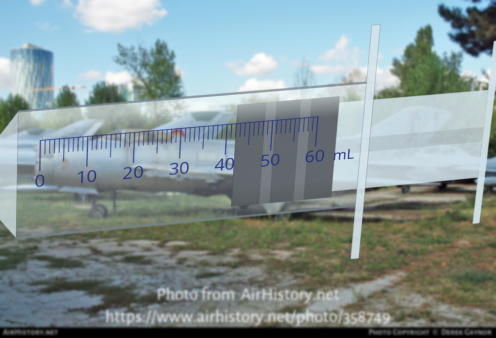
42 mL
